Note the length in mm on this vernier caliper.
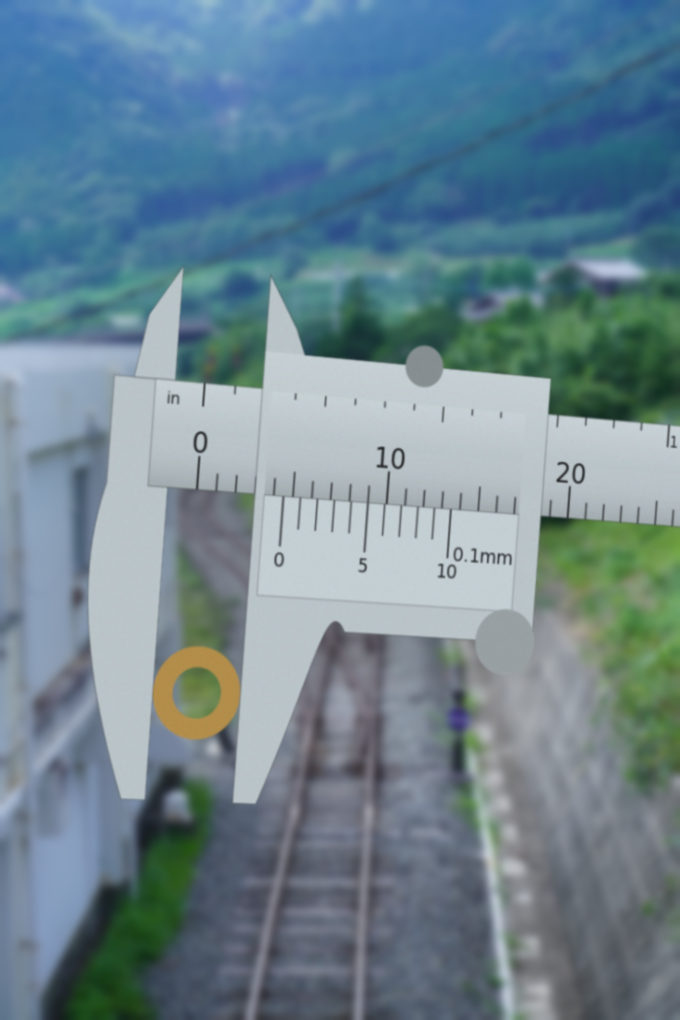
4.5 mm
